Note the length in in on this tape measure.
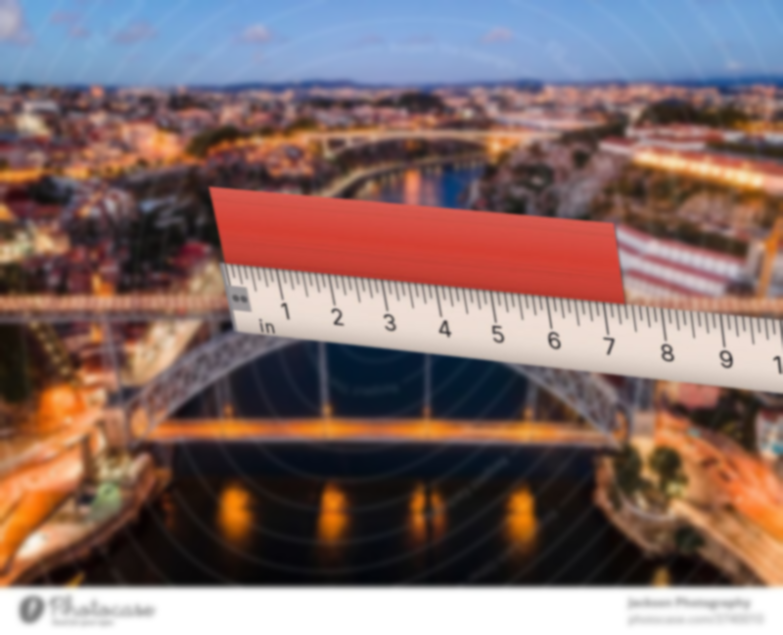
7.375 in
